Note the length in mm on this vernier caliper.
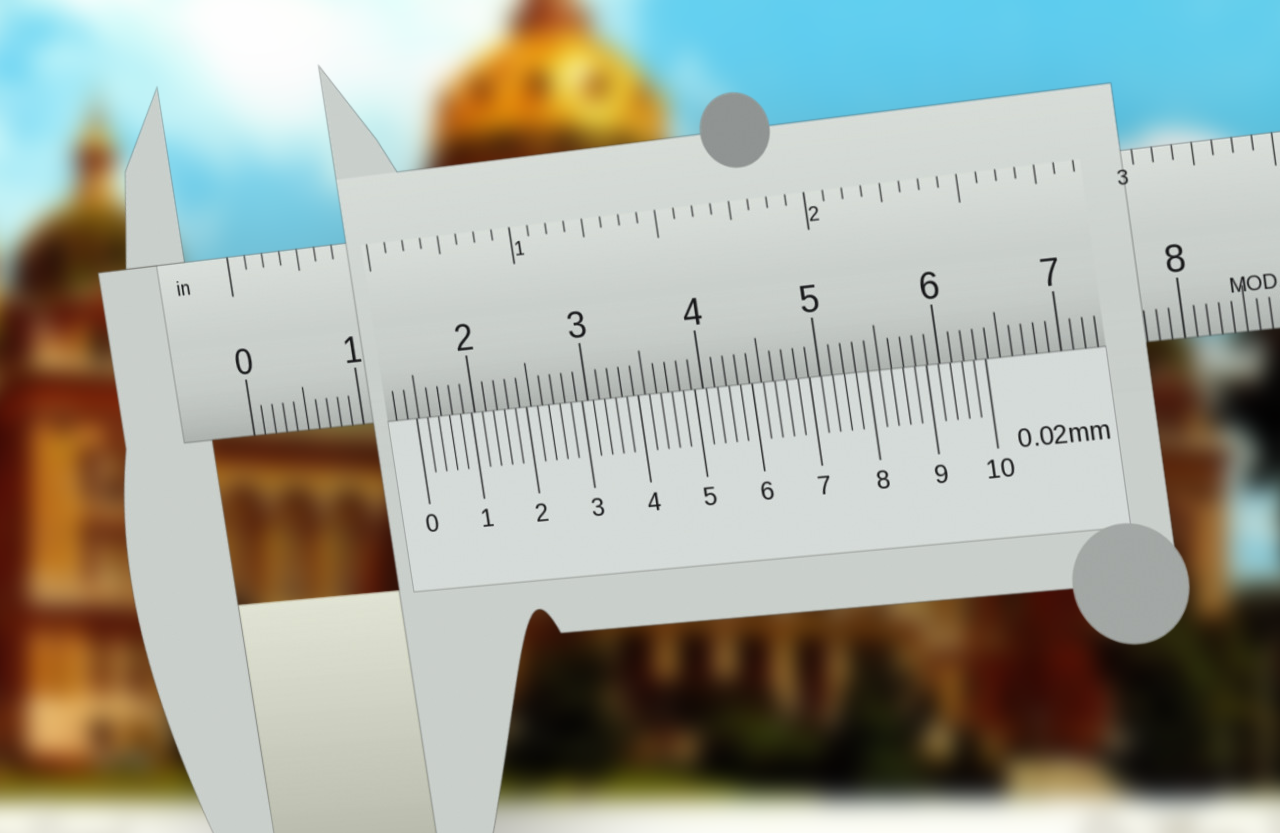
14.8 mm
